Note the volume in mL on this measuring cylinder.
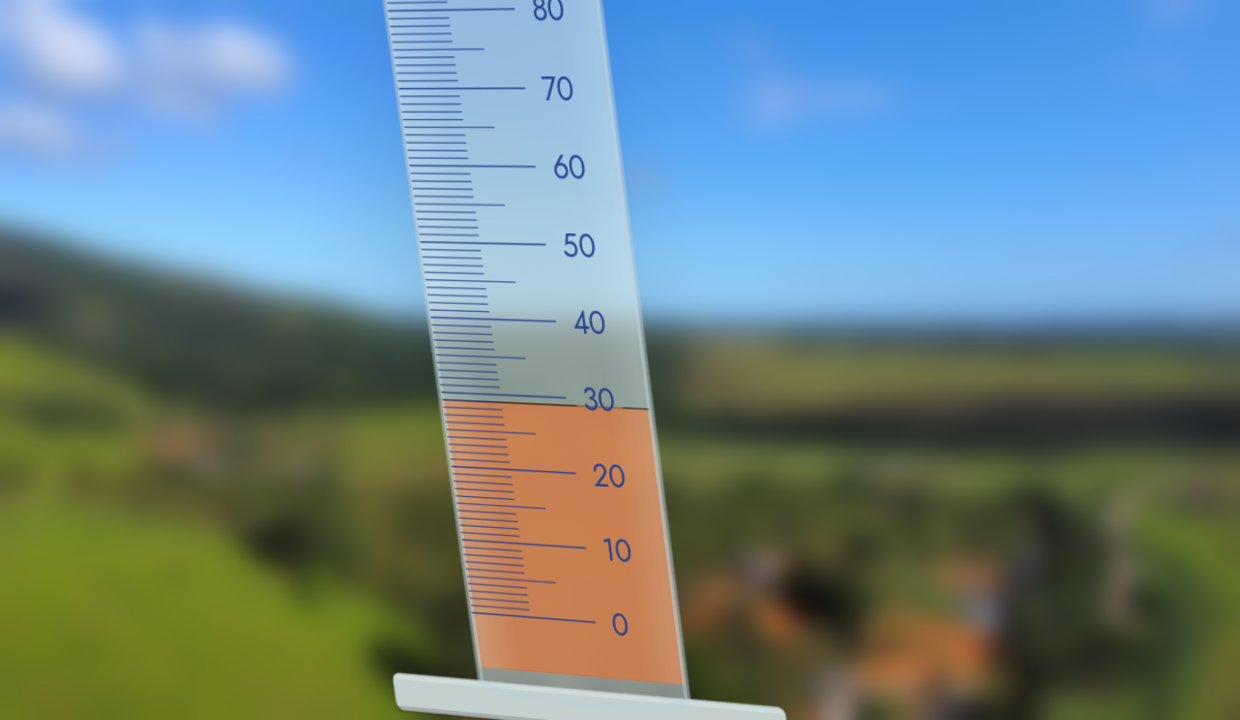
29 mL
